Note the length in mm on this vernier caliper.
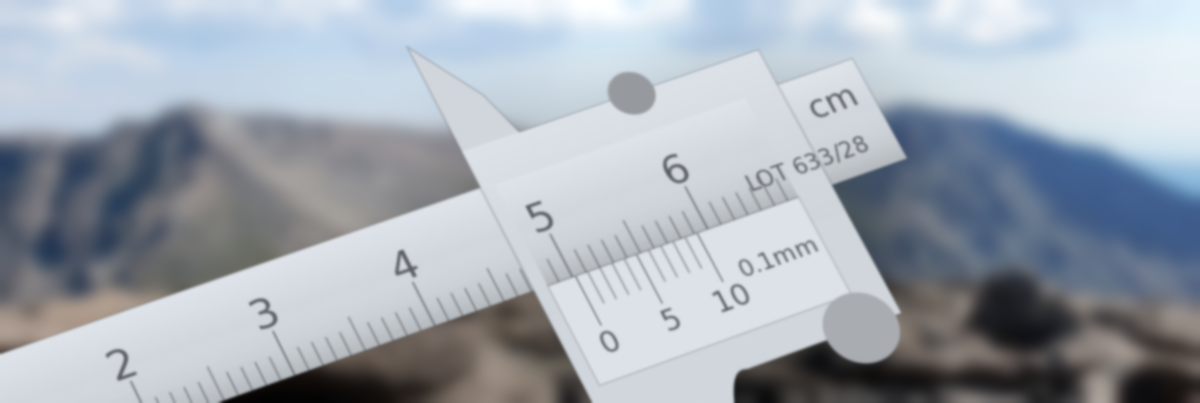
50.2 mm
